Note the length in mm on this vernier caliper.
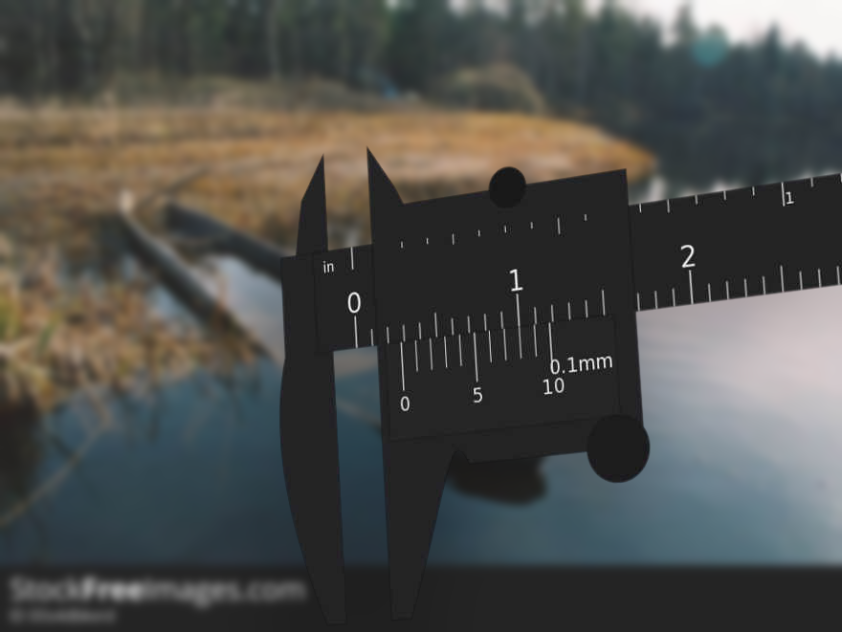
2.8 mm
